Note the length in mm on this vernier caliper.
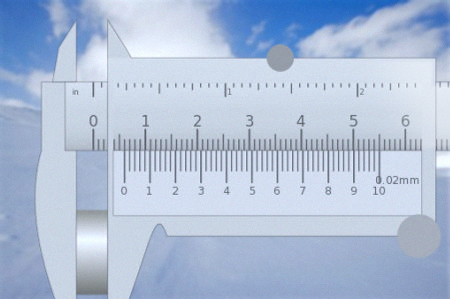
6.0 mm
